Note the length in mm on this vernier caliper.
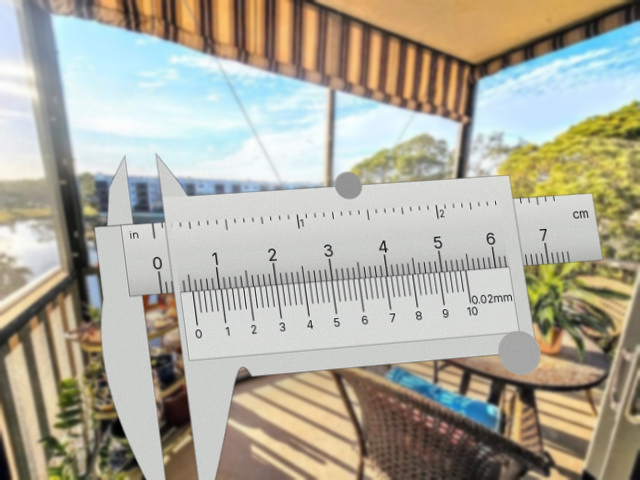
5.4 mm
